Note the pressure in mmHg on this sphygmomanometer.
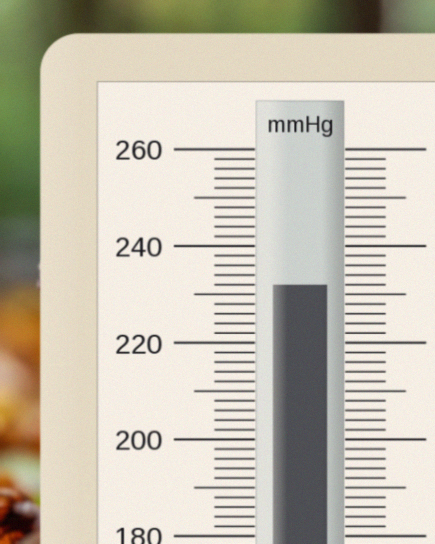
232 mmHg
